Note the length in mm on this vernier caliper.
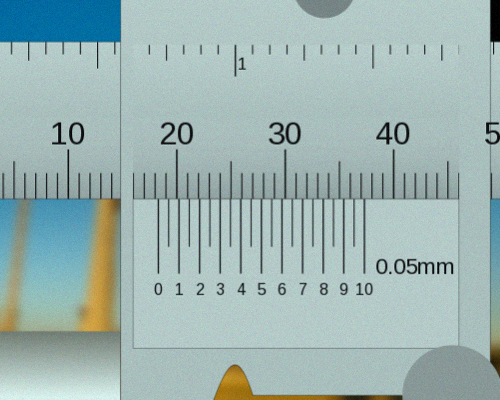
18.3 mm
